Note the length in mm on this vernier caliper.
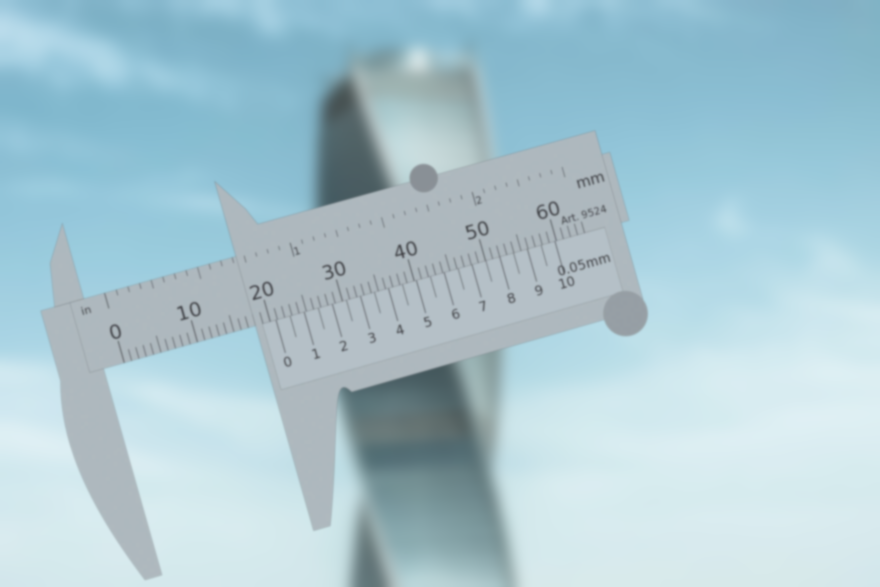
20.8 mm
